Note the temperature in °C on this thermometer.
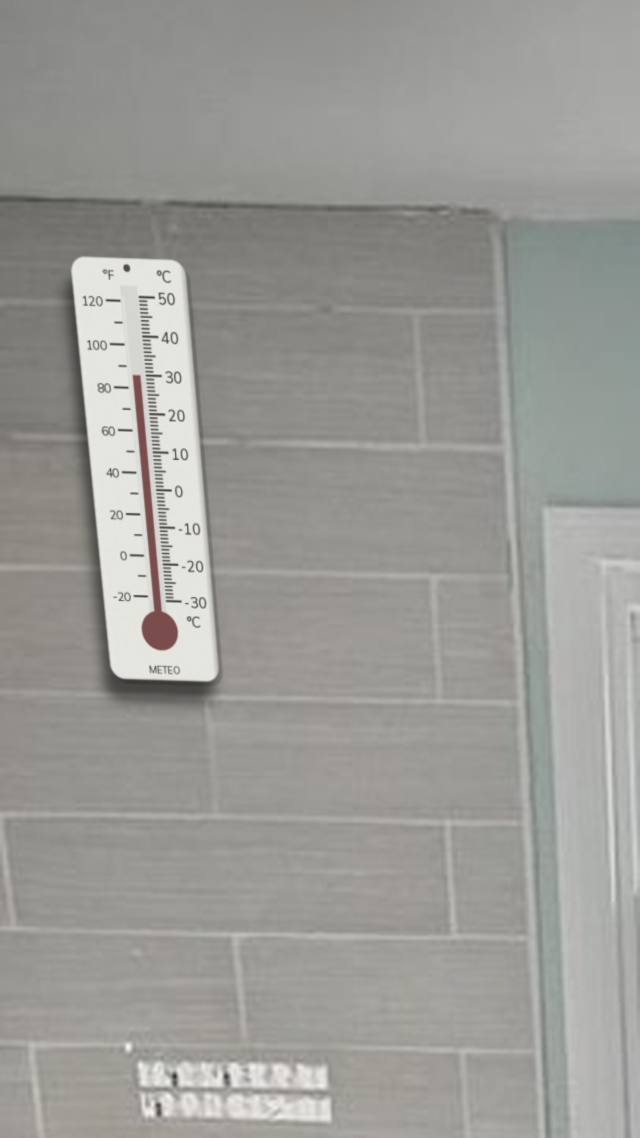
30 °C
